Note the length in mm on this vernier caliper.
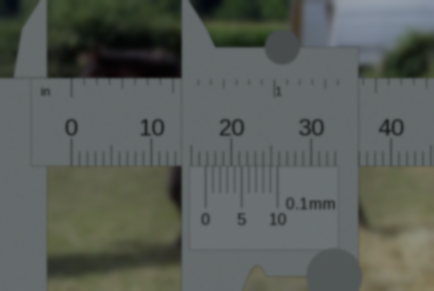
16.8 mm
